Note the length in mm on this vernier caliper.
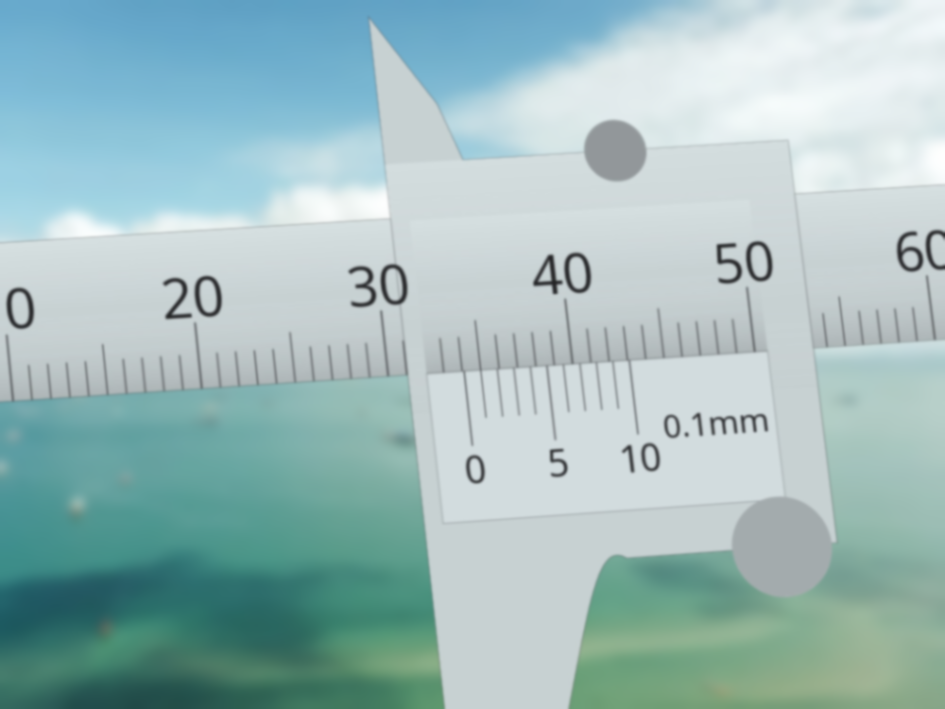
34.1 mm
